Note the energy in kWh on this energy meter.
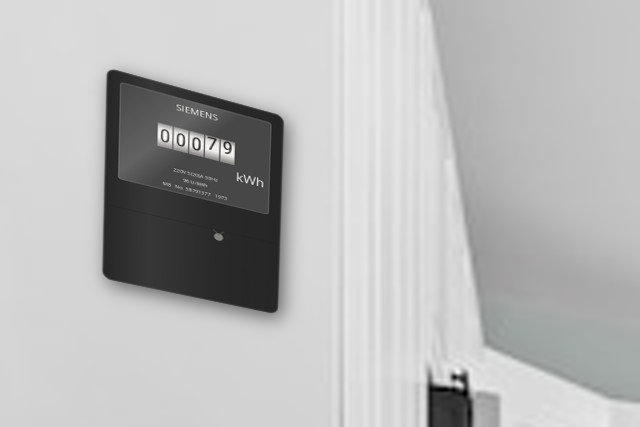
79 kWh
